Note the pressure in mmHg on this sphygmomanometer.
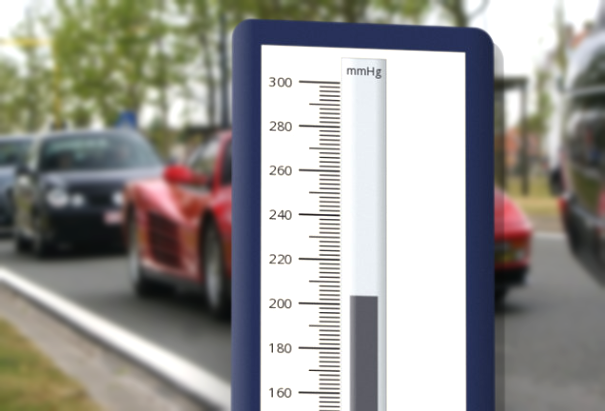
204 mmHg
